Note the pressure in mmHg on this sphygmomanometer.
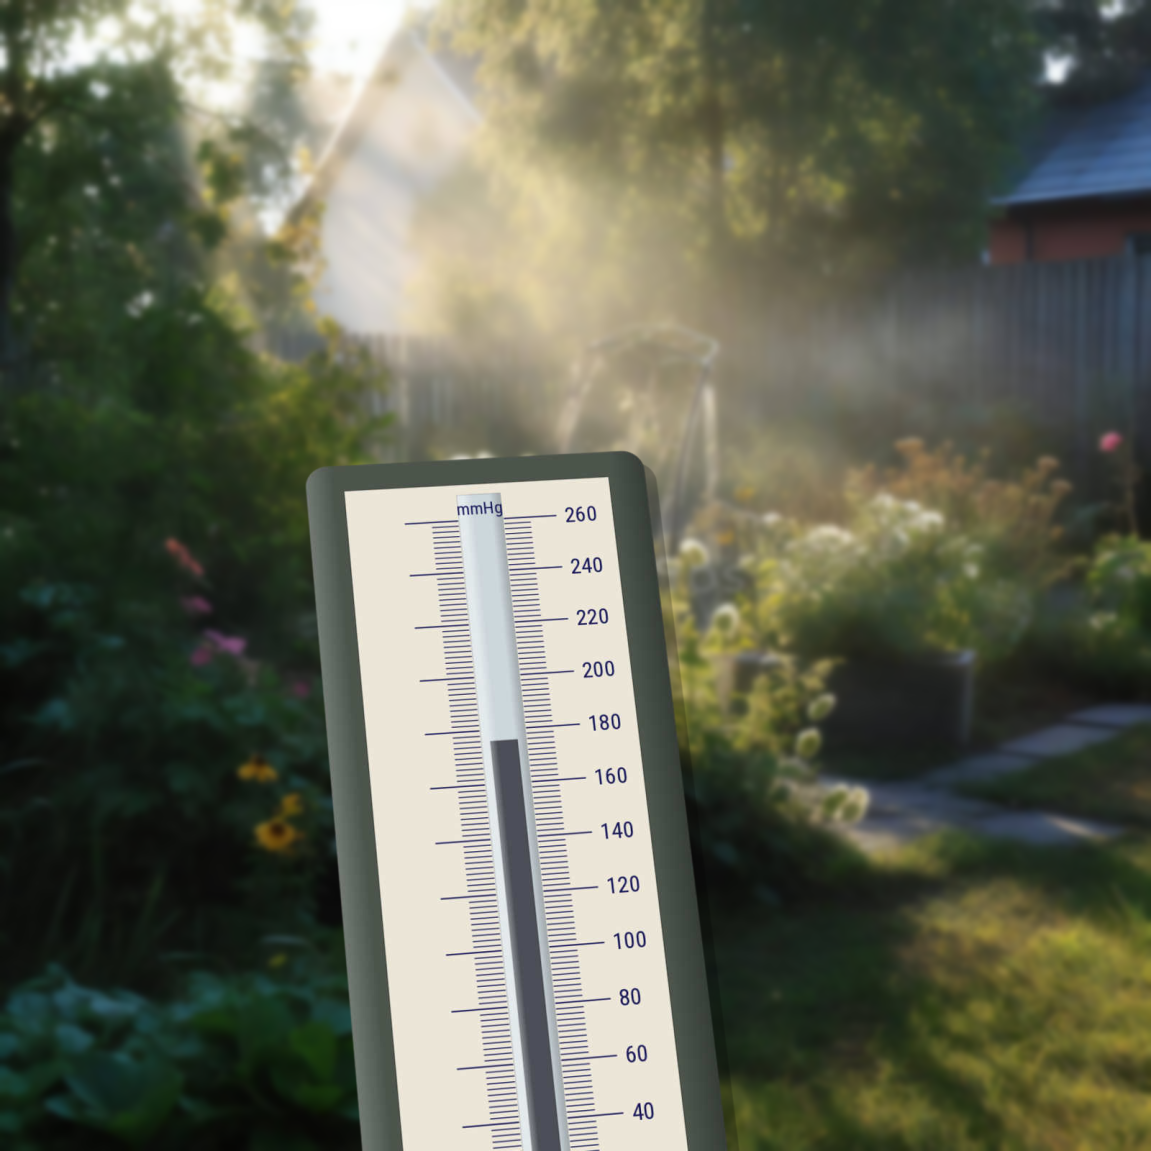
176 mmHg
